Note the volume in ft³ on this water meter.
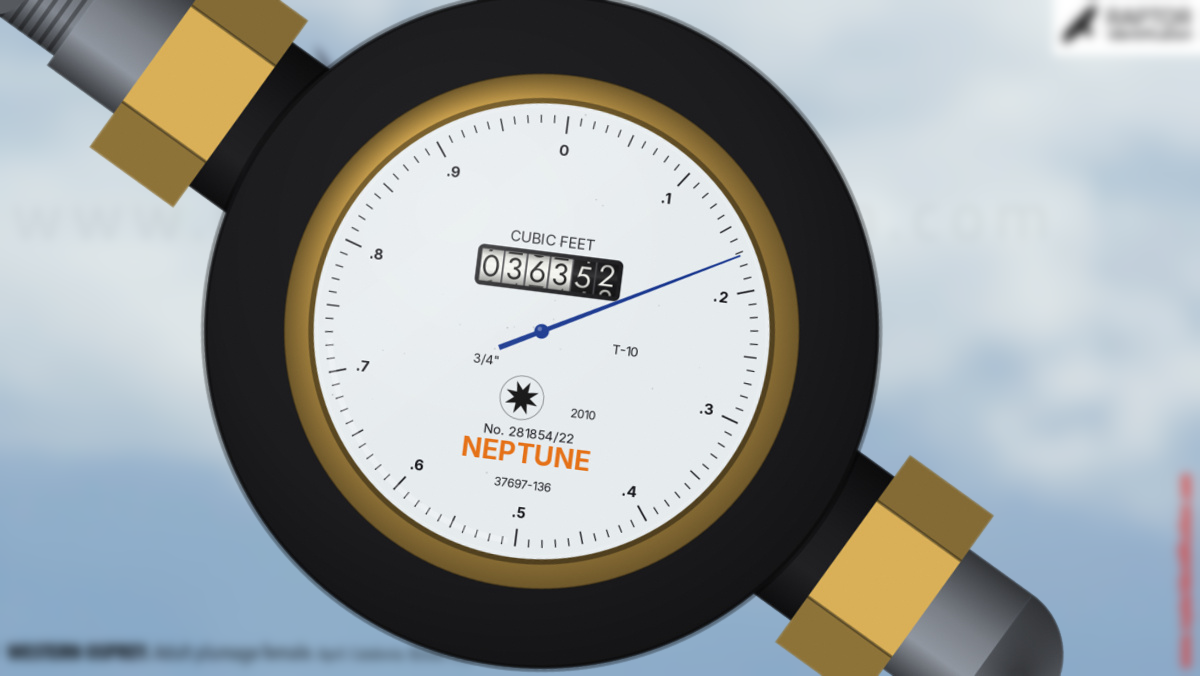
36352.17 ft³
